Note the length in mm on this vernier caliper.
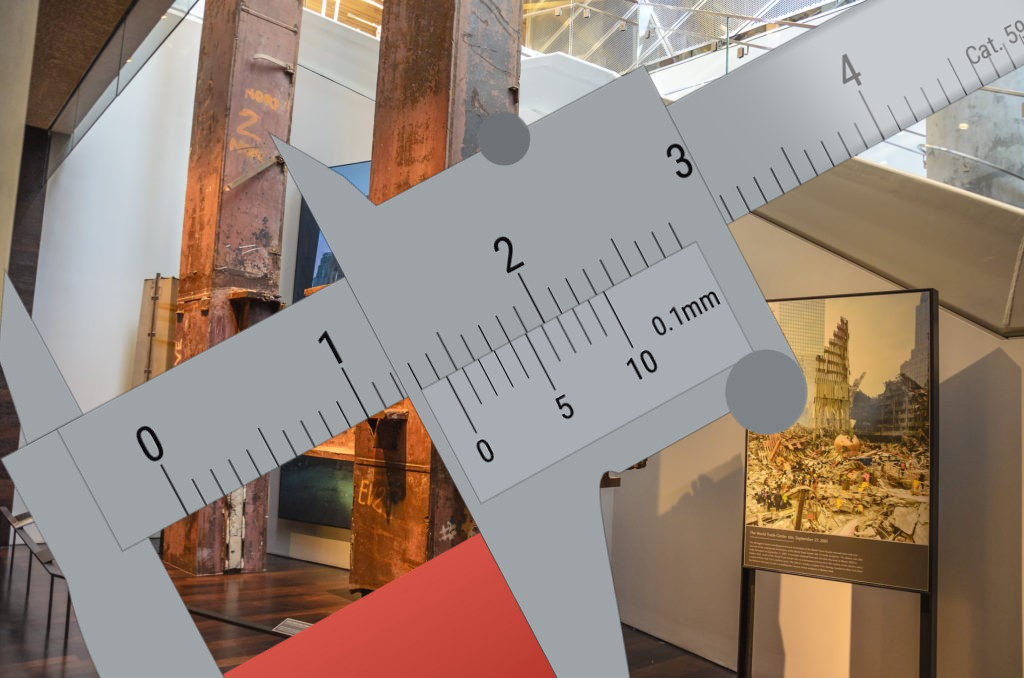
14.4 mm
